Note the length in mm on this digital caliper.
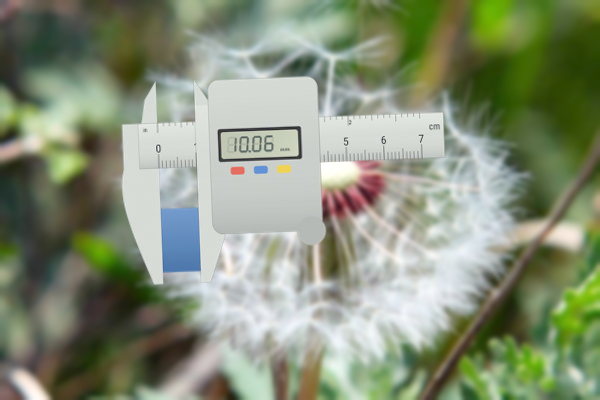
10.06 mm
